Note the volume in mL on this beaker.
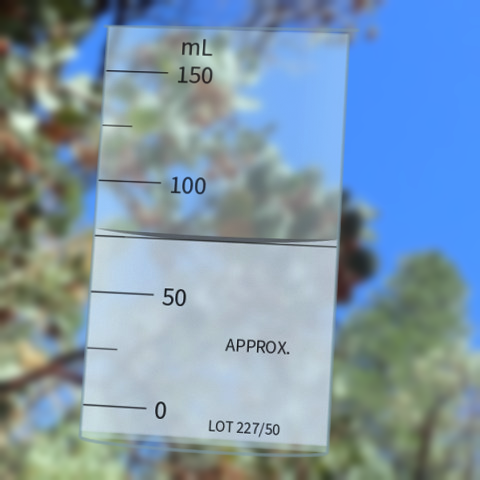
75 mL
